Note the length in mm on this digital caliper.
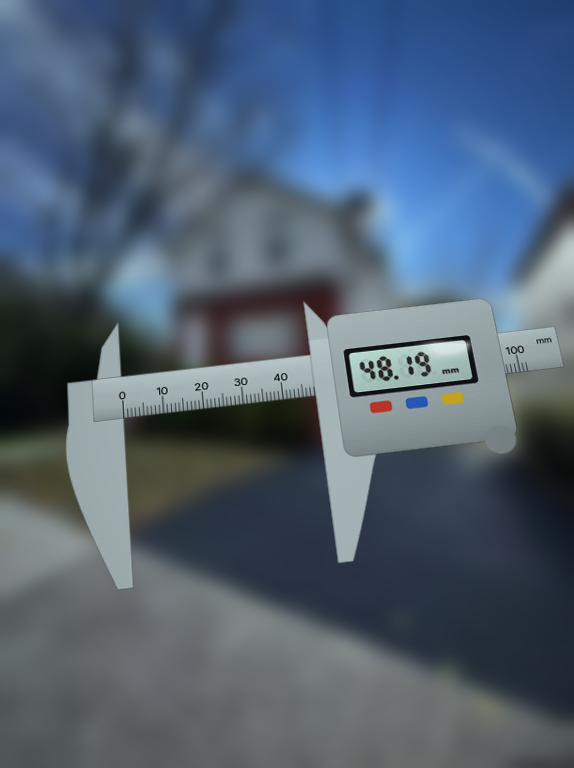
48.19 mm
